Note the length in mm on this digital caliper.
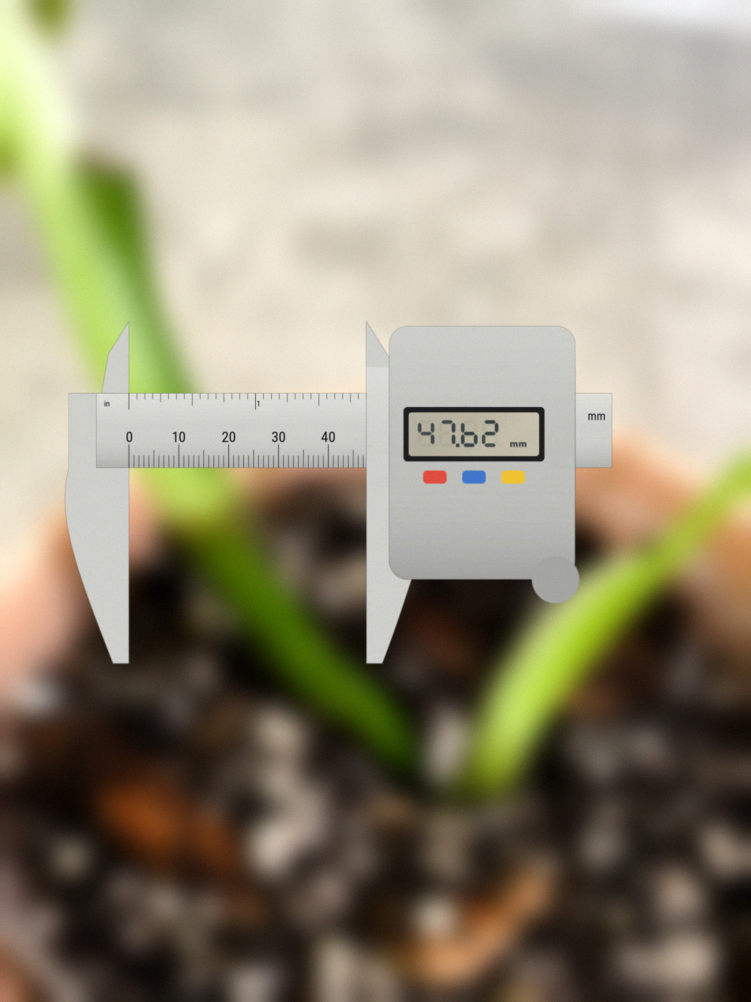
47.62 mm
